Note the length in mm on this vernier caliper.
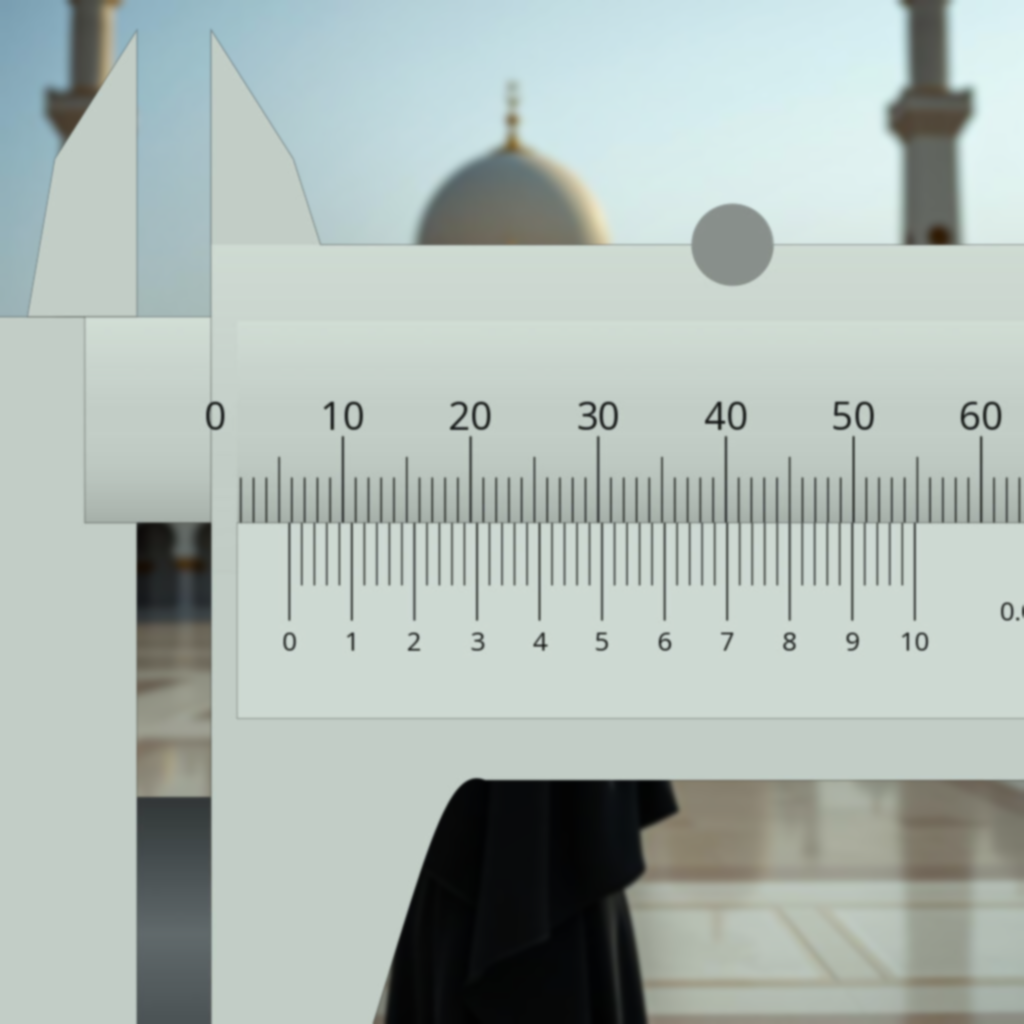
5.8 mm
